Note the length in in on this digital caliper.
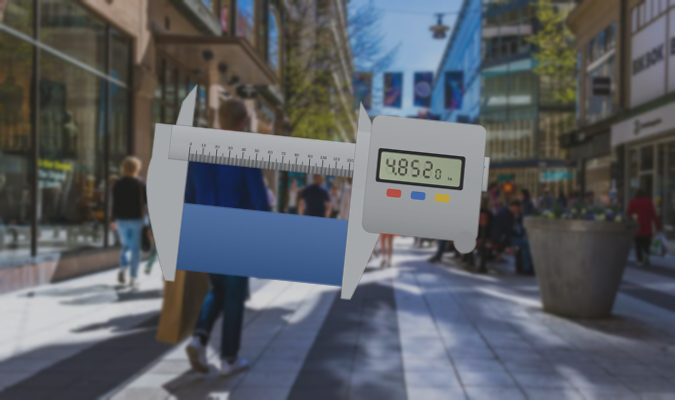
4.8520 in
